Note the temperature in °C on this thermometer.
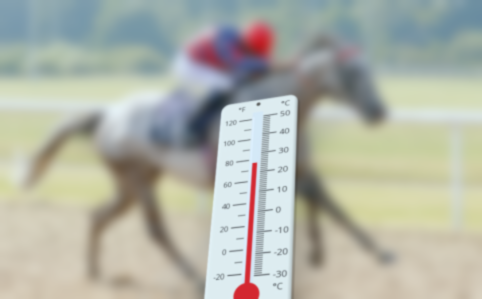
25 °C
